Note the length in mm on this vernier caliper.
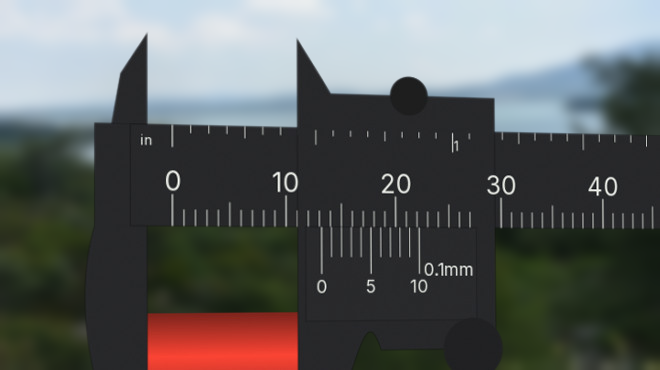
13.2 mm
